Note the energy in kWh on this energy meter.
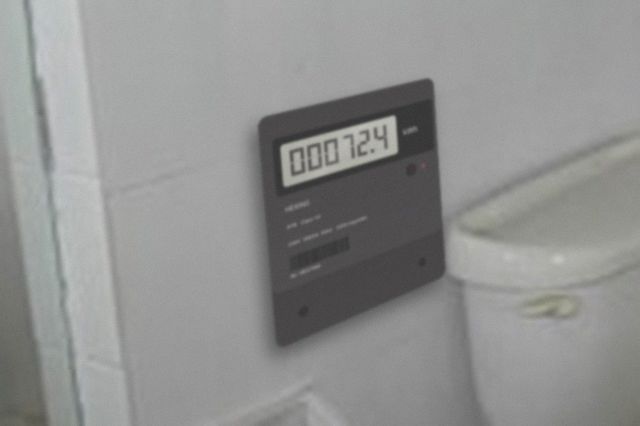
72.4 kWh
